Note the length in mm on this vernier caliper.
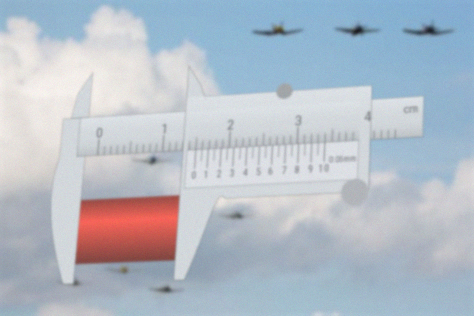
15.0 mm
